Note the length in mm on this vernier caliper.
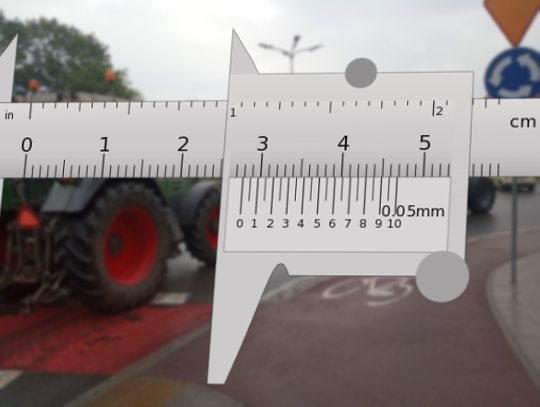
27.8 mm
